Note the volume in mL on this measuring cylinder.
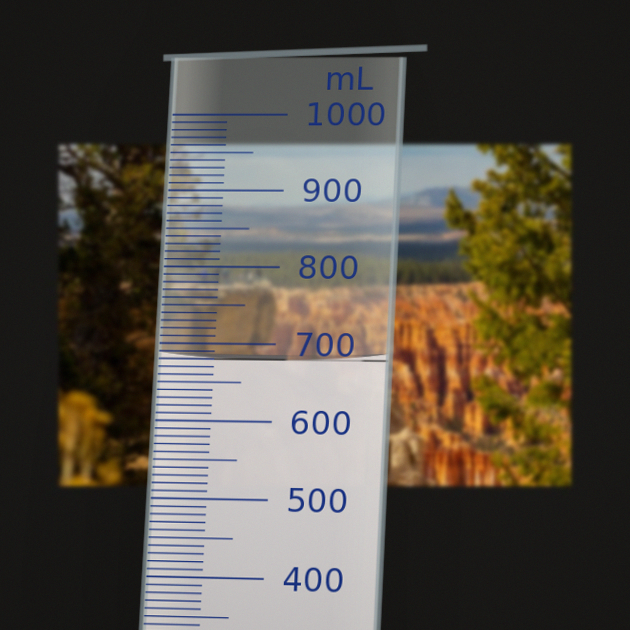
680 mL
